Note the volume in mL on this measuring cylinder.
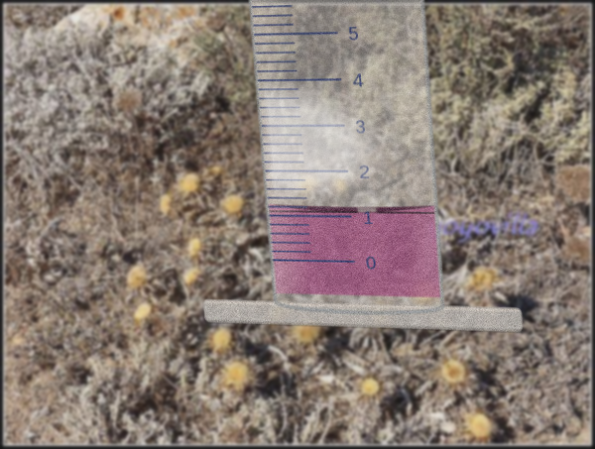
1.1 mL
